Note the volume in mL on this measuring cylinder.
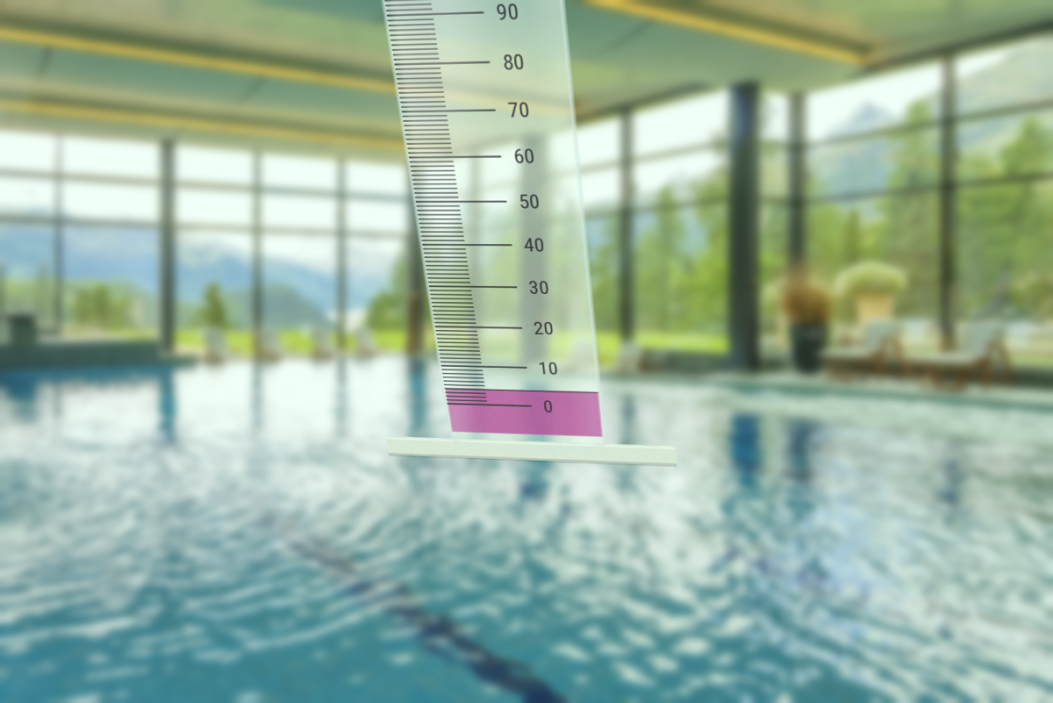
4 mL
